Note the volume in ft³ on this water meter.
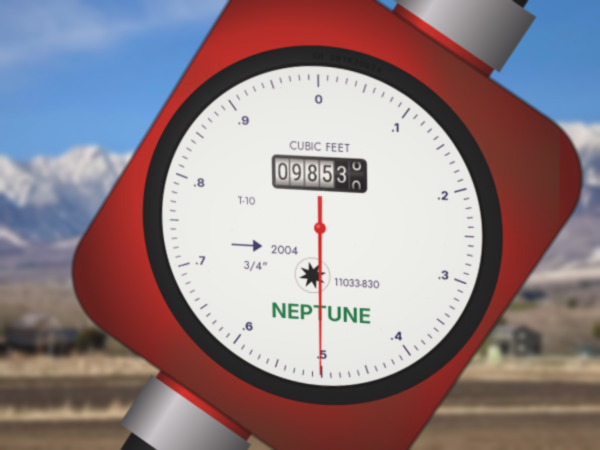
98538.50 ft³
